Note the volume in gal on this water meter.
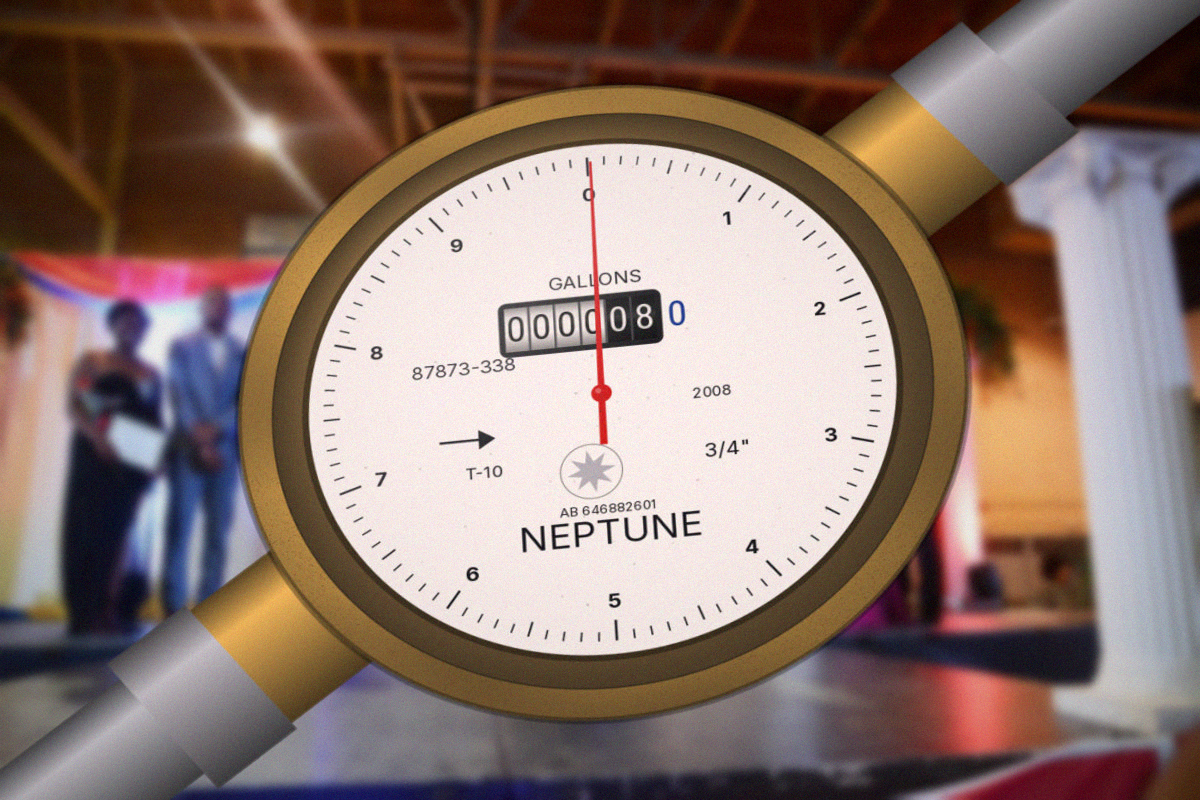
80.0 gal
